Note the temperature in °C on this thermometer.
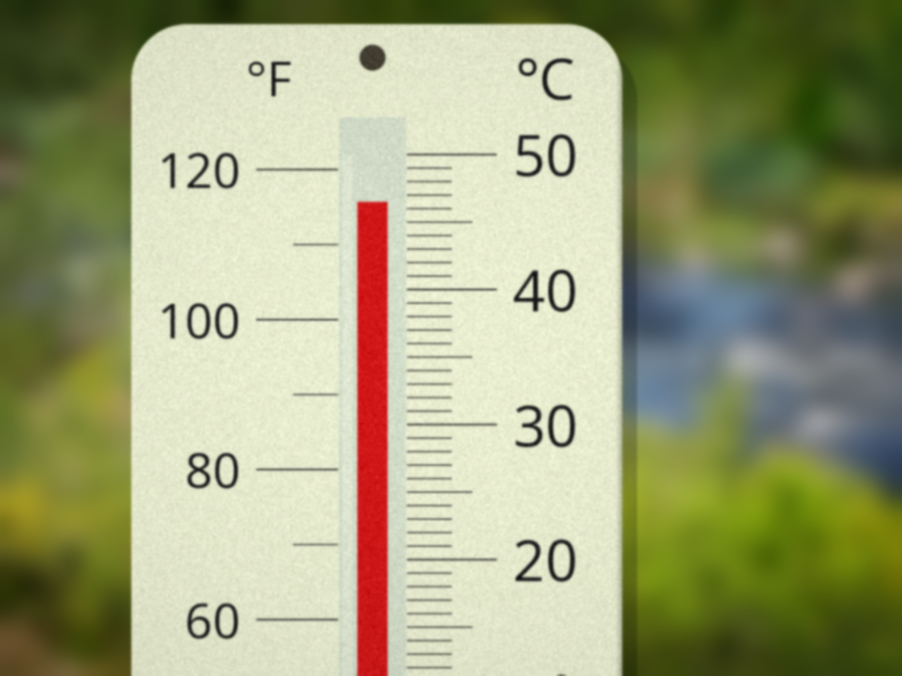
46.5 °C
